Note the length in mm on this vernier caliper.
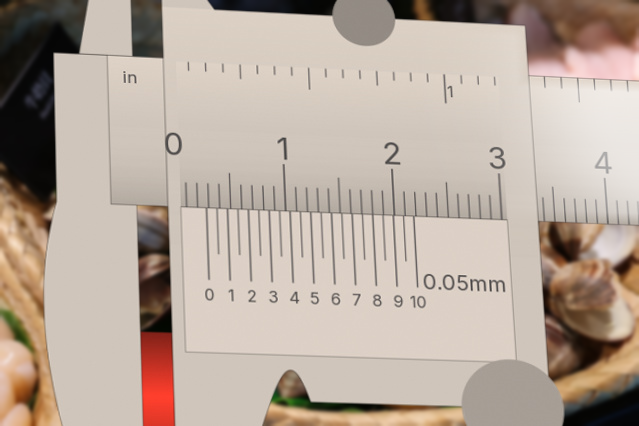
2.8 mm
